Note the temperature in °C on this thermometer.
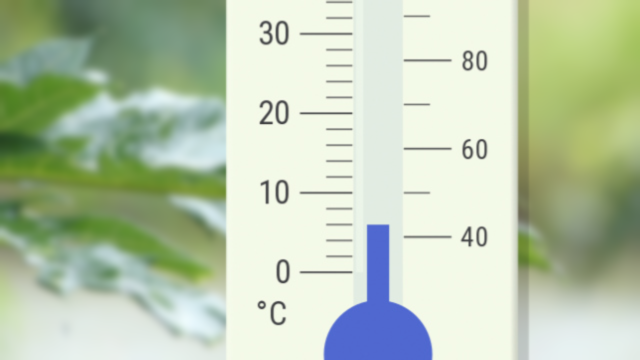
6 °C
